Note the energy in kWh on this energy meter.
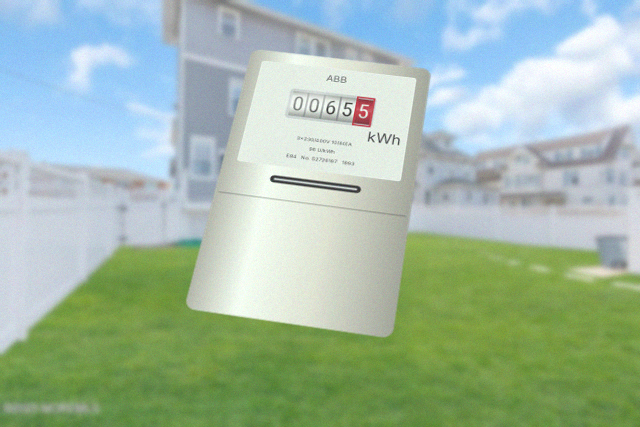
65.5 kWh
